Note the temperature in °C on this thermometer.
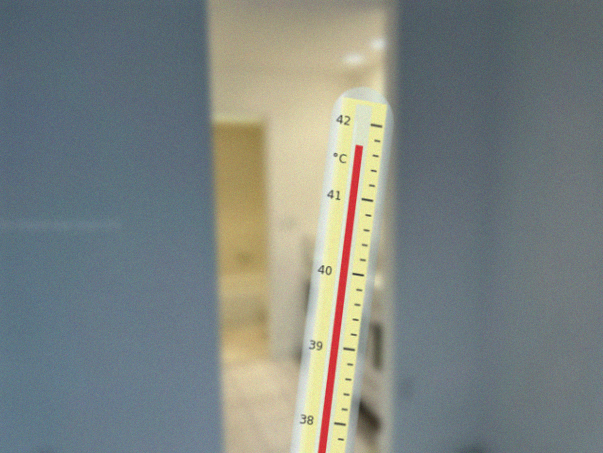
41.7 °C
